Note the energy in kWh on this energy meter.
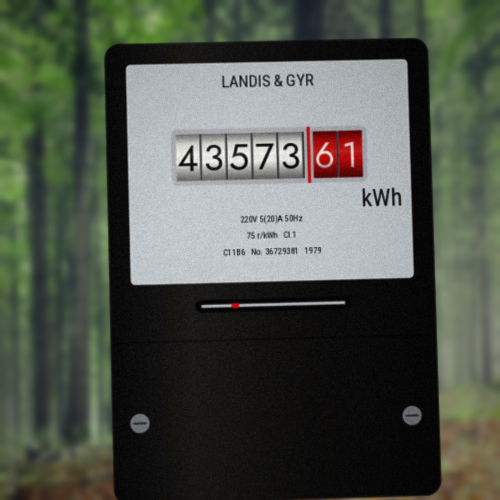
43573.61 kWh
